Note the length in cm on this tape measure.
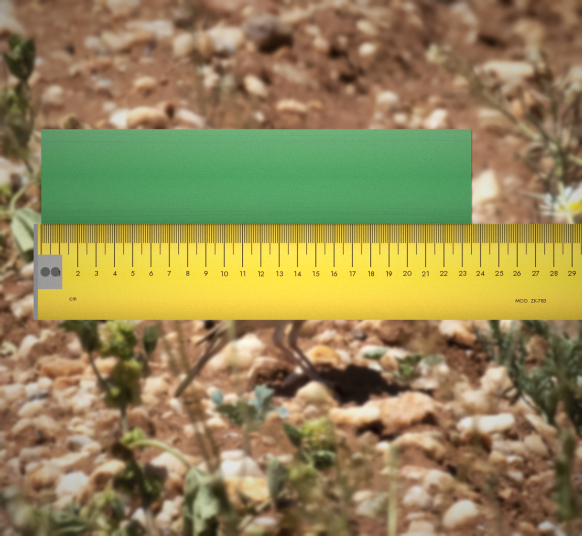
23.5 cm
